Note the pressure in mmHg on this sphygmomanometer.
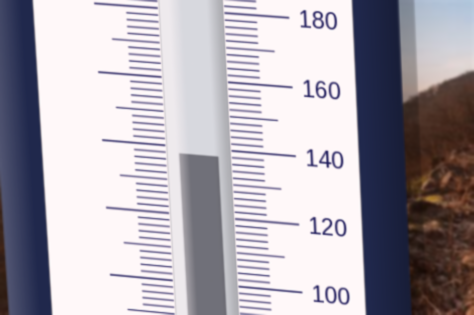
138 mmHg
